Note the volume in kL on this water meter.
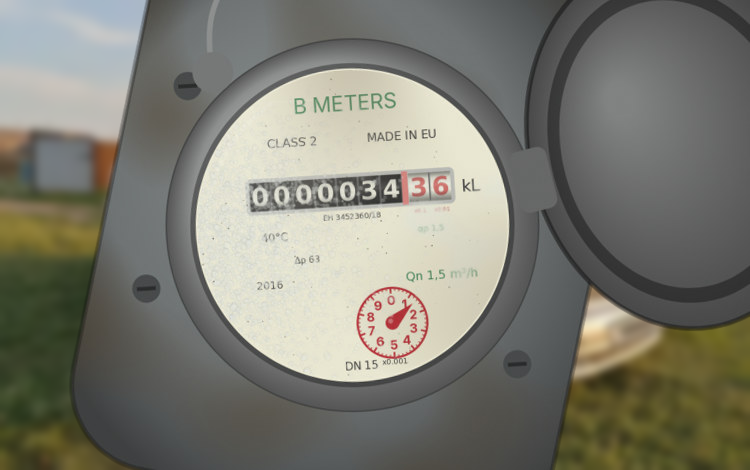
34.361 kL
